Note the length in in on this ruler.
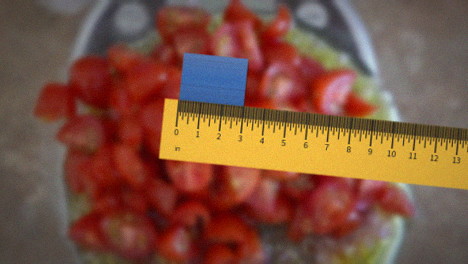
3 in
